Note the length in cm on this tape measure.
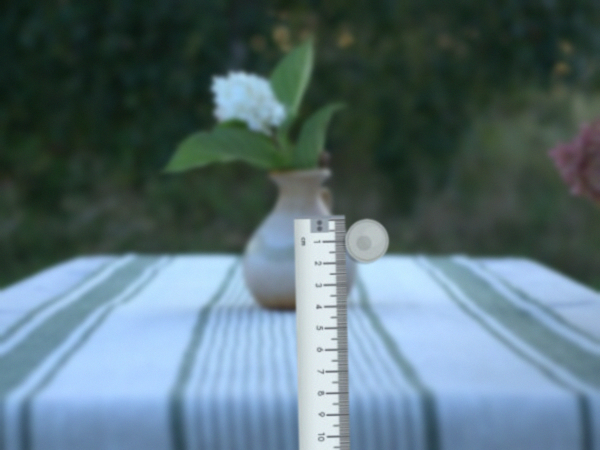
2 cm
